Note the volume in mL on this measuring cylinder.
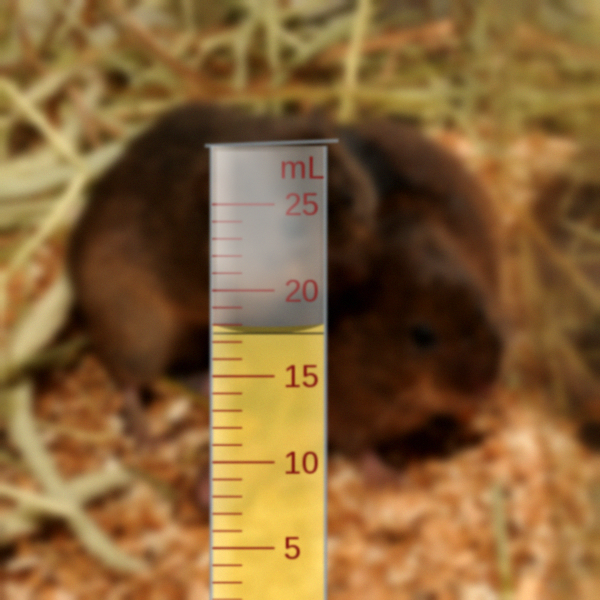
17.5 mL
